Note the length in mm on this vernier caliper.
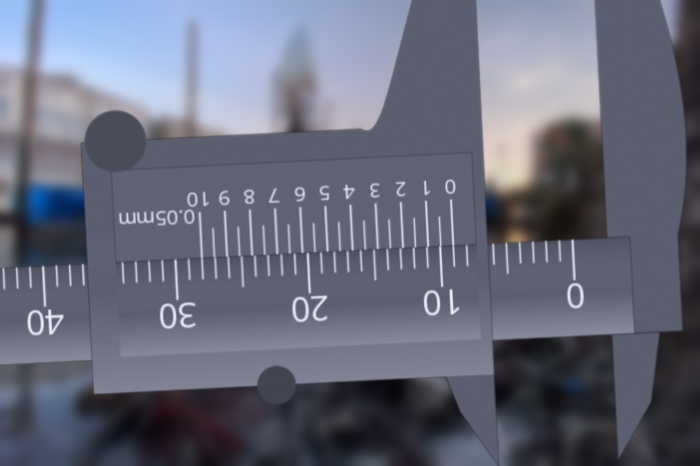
9.0 mm
